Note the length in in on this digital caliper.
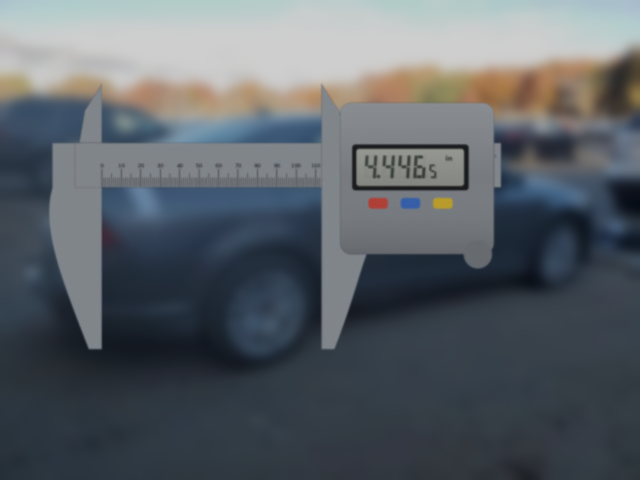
4.4465 in
